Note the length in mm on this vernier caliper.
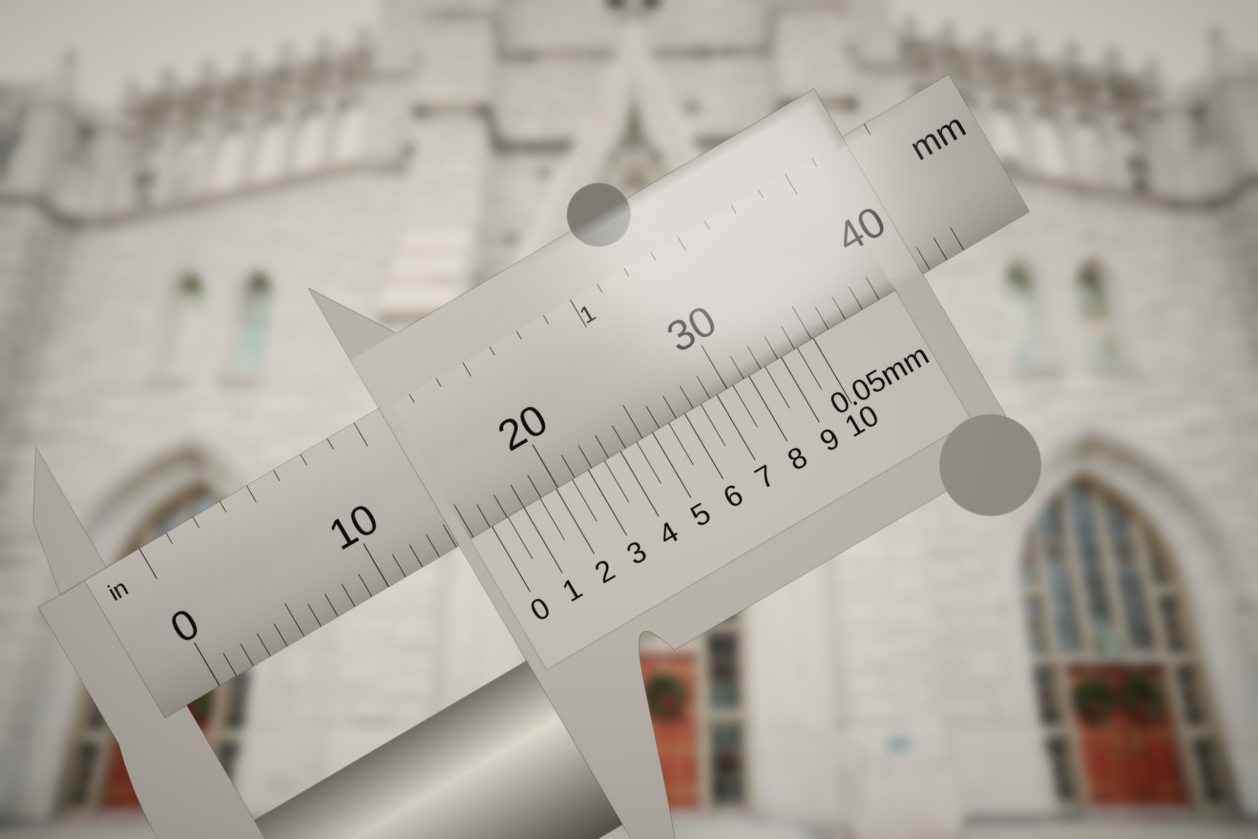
16.1 mm
